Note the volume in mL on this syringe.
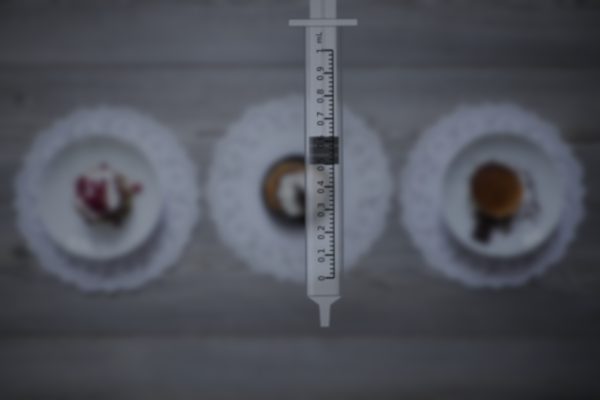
0.5 mL
